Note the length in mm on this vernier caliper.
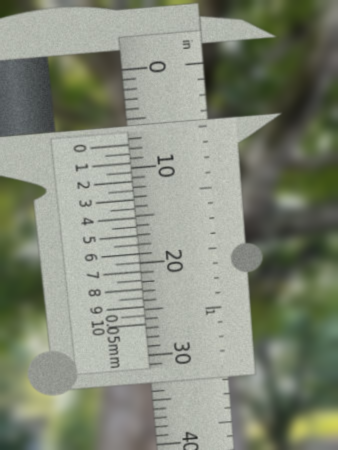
7.6 mm
